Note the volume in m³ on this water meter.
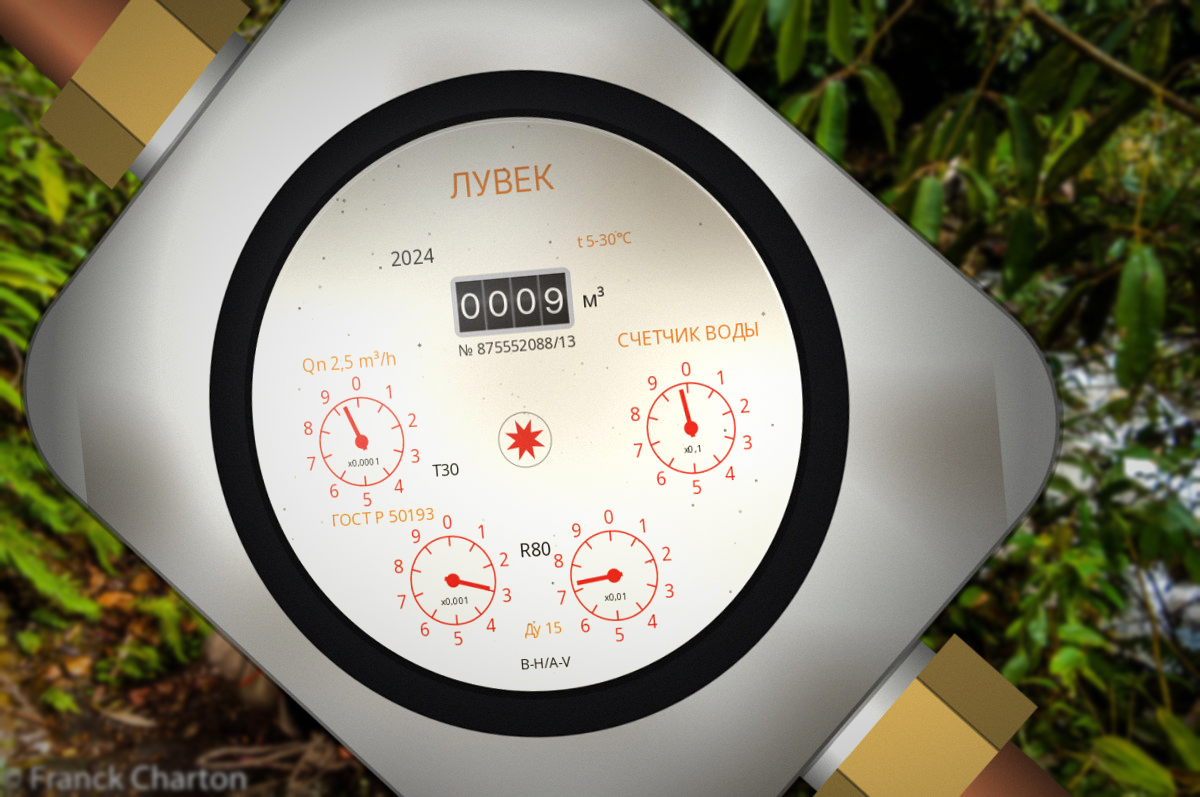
8.9729 m³
